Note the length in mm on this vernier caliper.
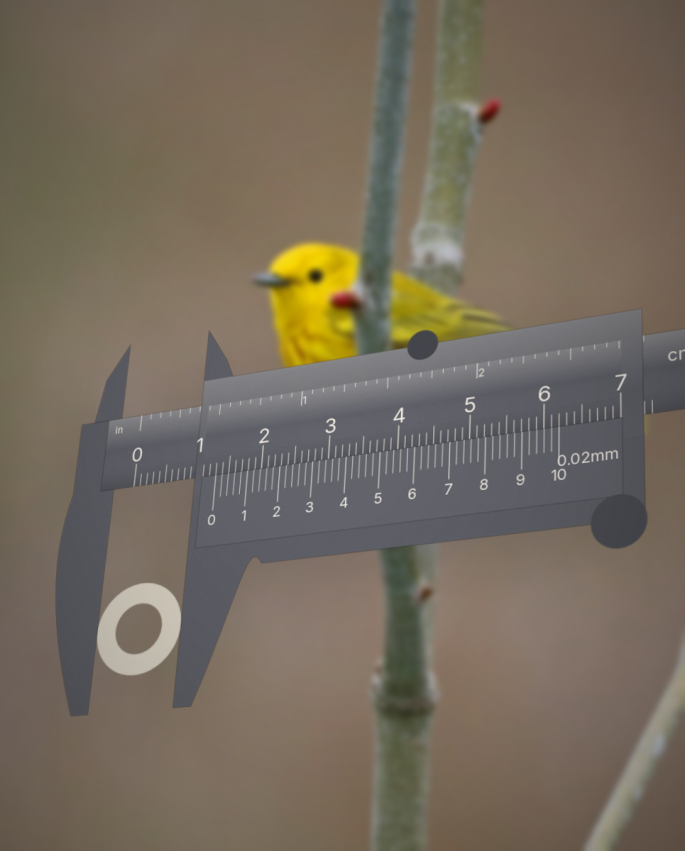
13.0 mm
